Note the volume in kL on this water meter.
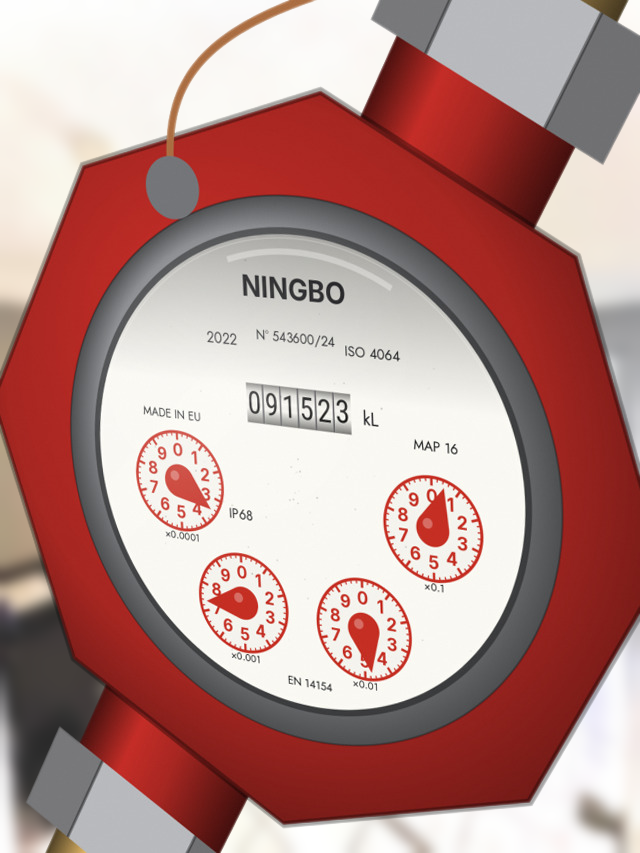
91523.0473 kL
